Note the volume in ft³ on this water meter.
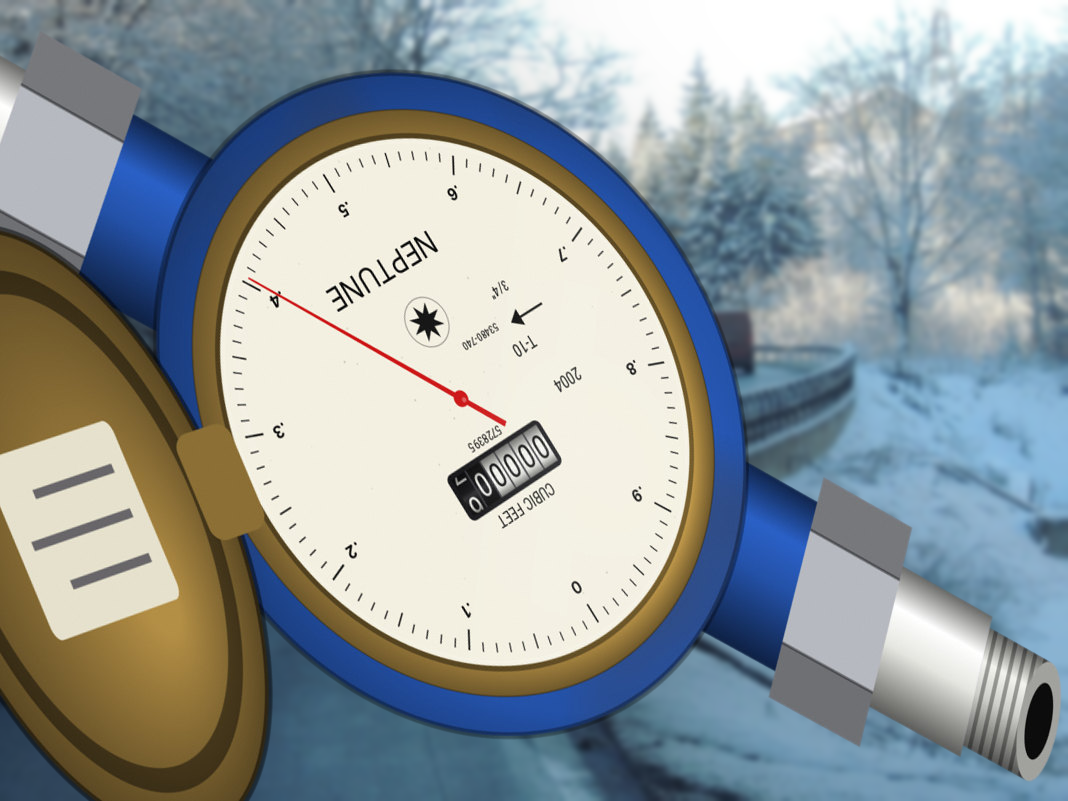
6.40 ft³
